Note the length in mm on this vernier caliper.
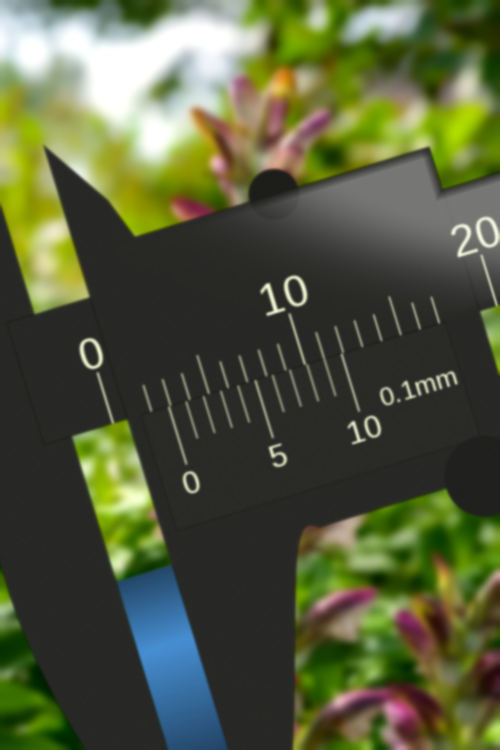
2.9 mm
